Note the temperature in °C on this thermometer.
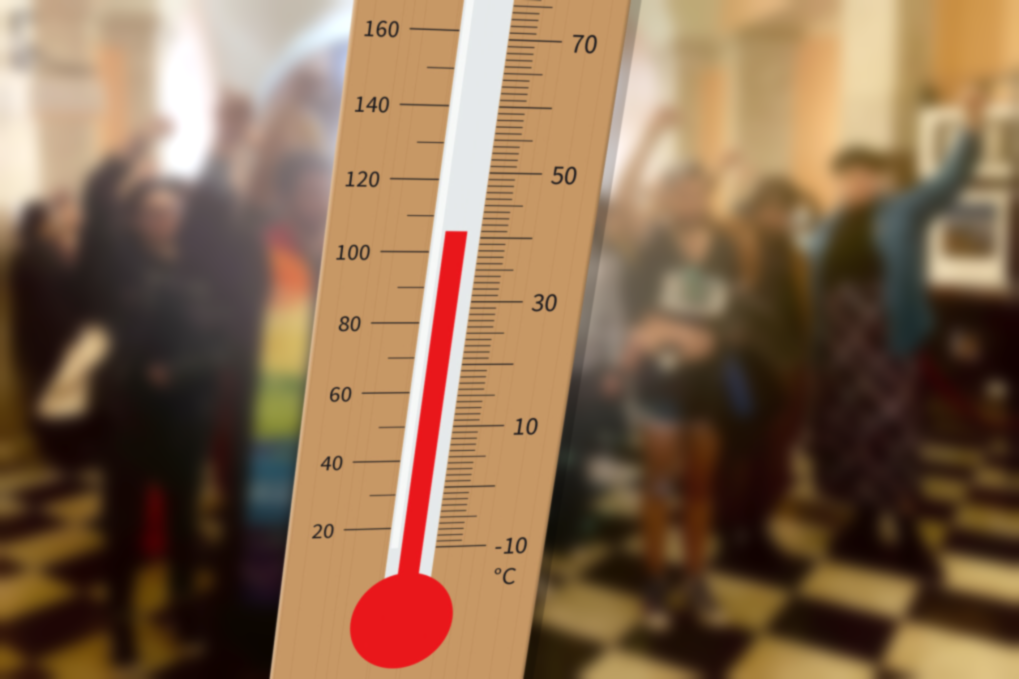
41 °C
